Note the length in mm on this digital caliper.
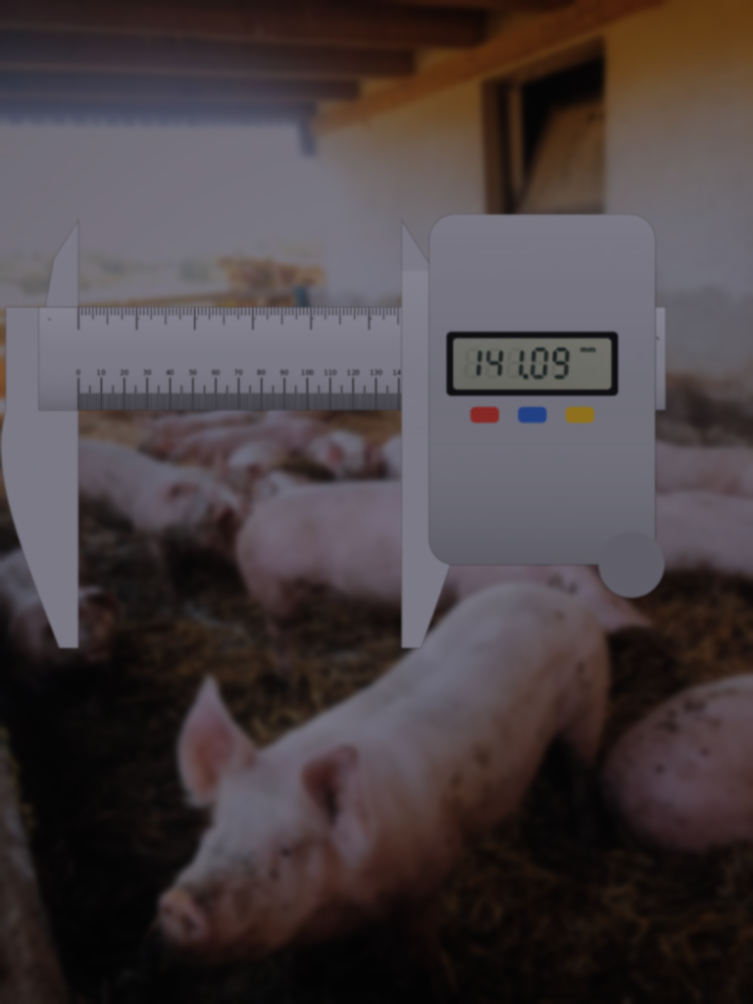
141.09 mm
